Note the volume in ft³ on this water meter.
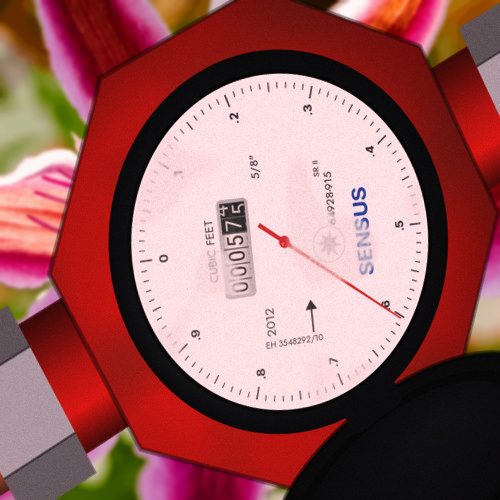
574.60 ft³
